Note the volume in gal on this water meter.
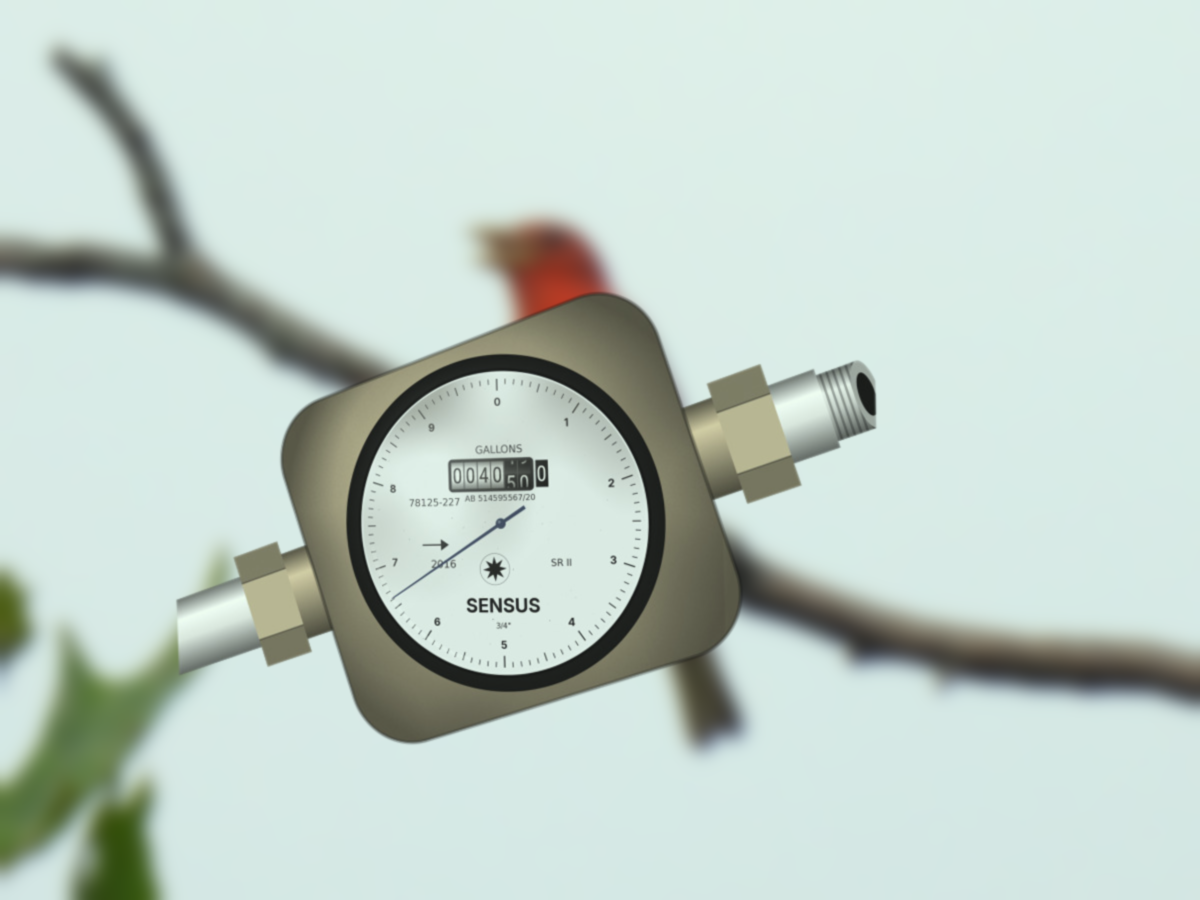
40496.6 gal
